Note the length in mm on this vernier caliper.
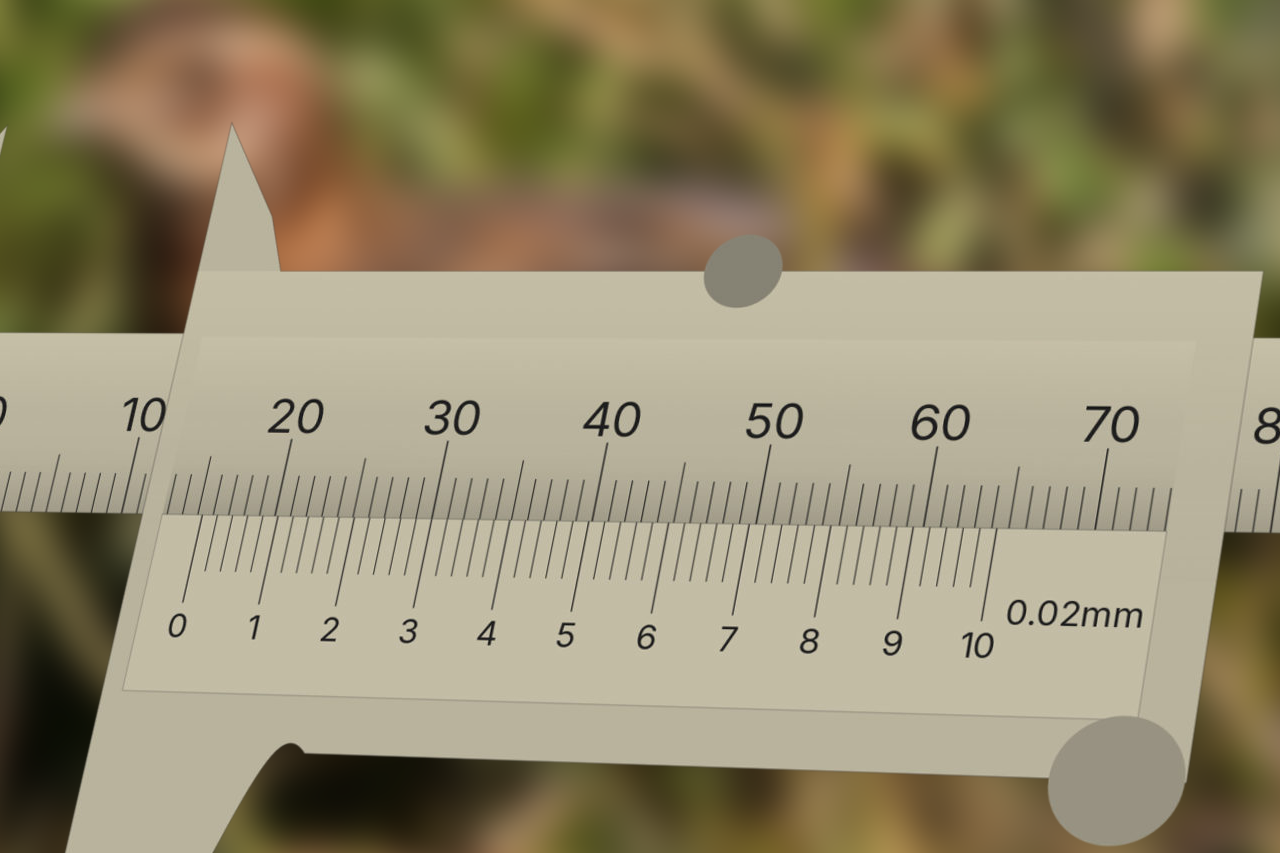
15.3 mm
